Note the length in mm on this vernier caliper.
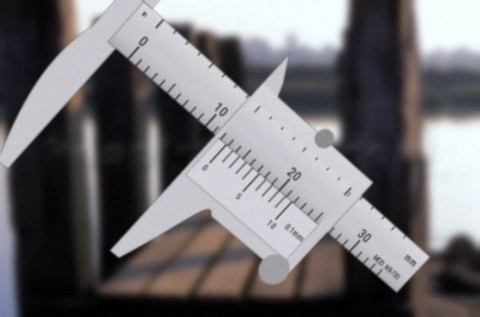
12.8 mm
